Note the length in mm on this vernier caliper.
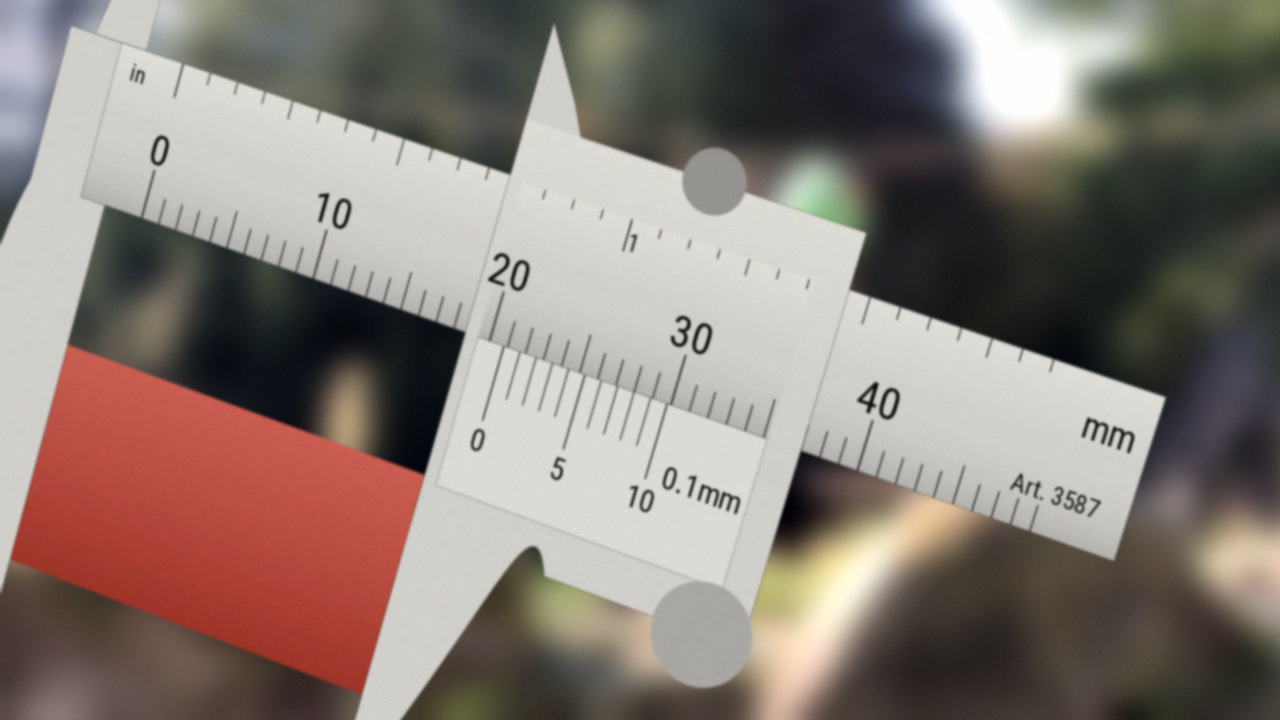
20.8 mm
